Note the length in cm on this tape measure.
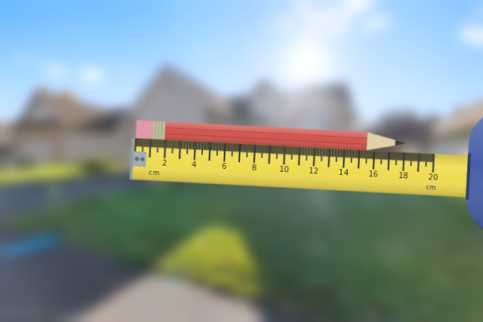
18 cm
